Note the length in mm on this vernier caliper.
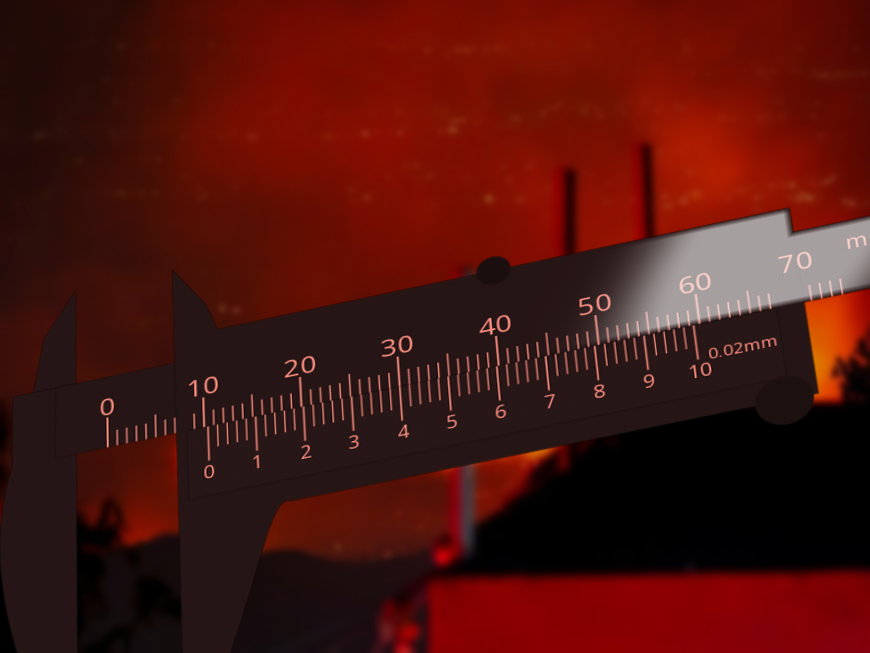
10.4 mm
